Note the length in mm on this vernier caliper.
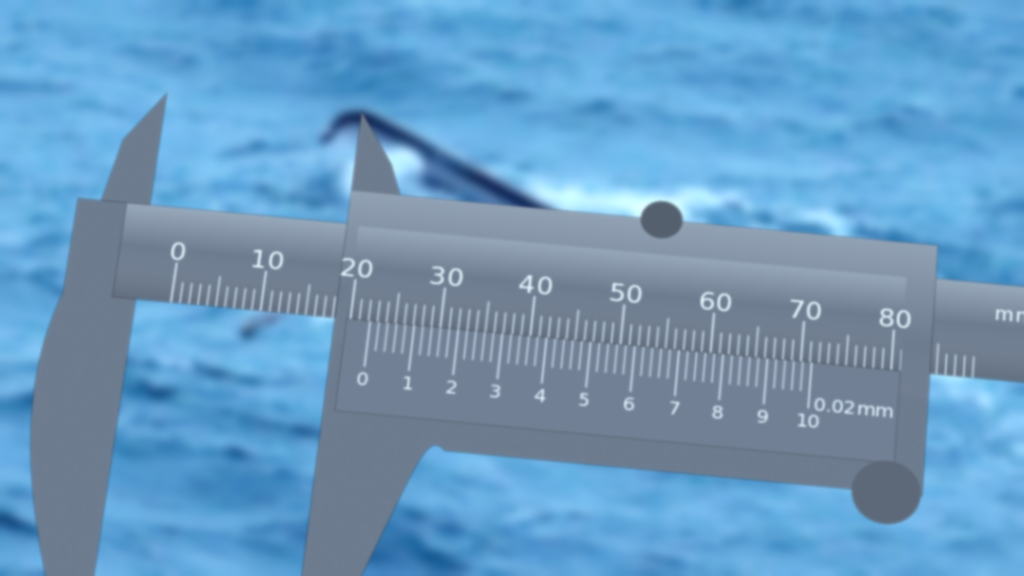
22.2 mm
